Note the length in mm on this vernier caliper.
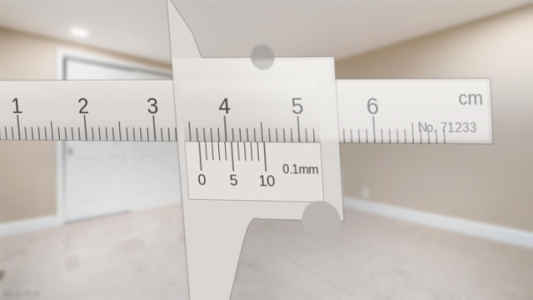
36.2 mm
